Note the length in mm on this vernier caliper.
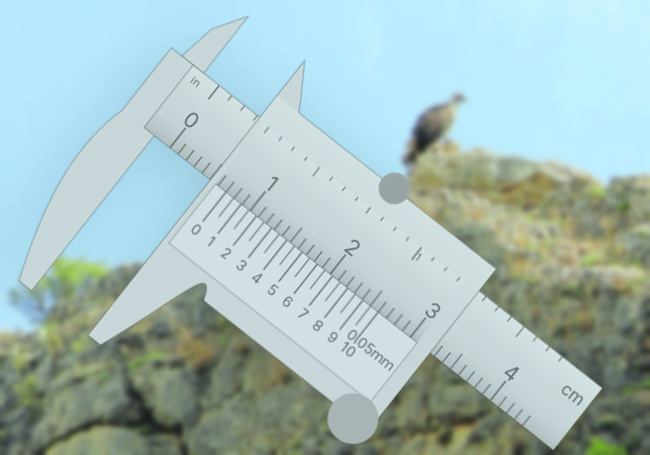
7.0 mm
